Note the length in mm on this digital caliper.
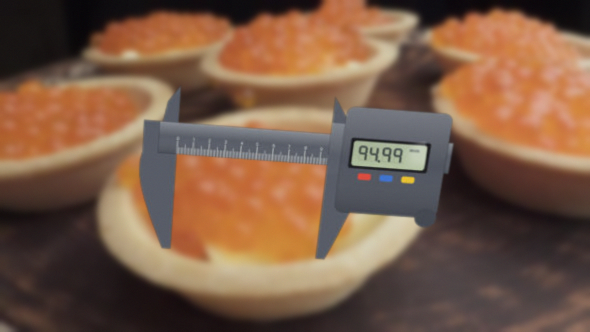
94.99 mm
